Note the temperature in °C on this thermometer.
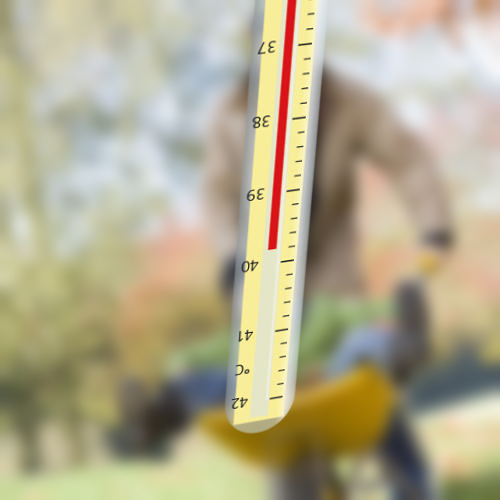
39.8 °C
